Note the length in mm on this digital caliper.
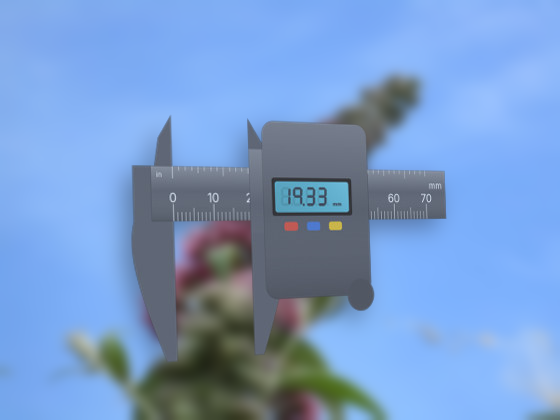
19.33 mm
